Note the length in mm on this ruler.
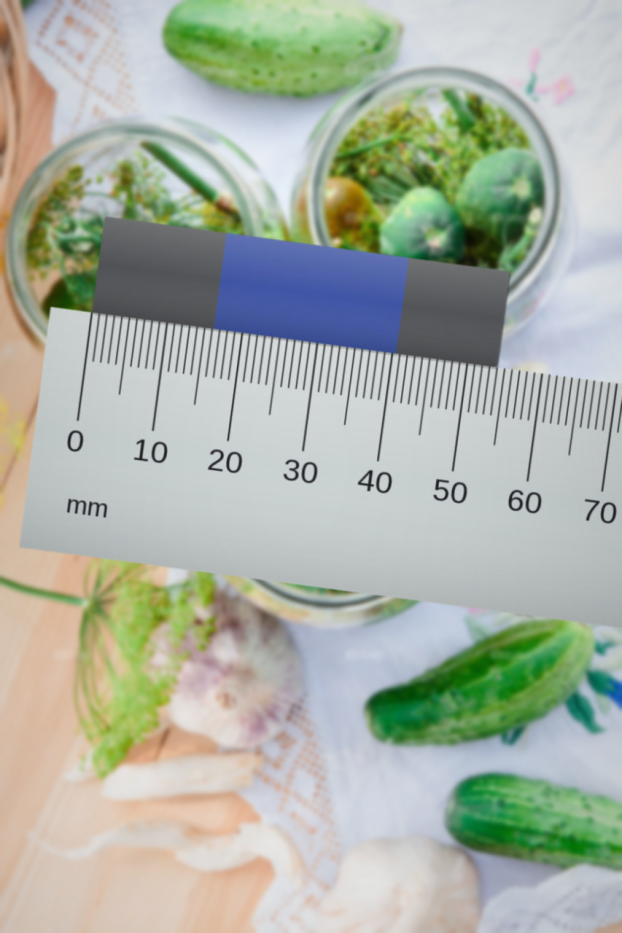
54 mm
